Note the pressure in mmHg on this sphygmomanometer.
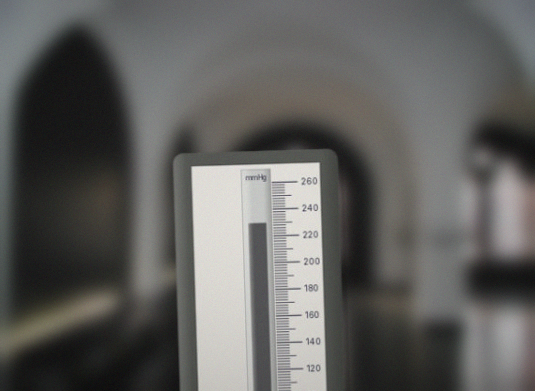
230 mmHg
